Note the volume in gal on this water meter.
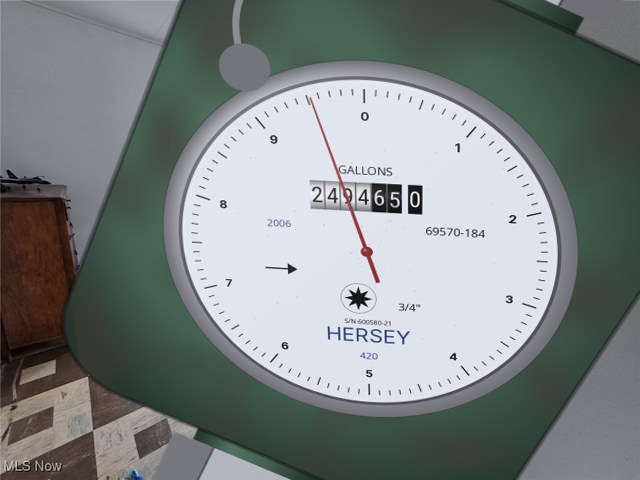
2494649.5 gal
